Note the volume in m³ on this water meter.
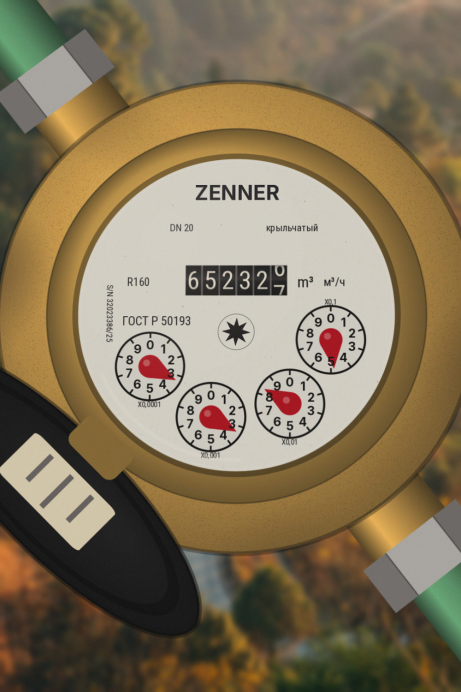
652326.4833 m³
